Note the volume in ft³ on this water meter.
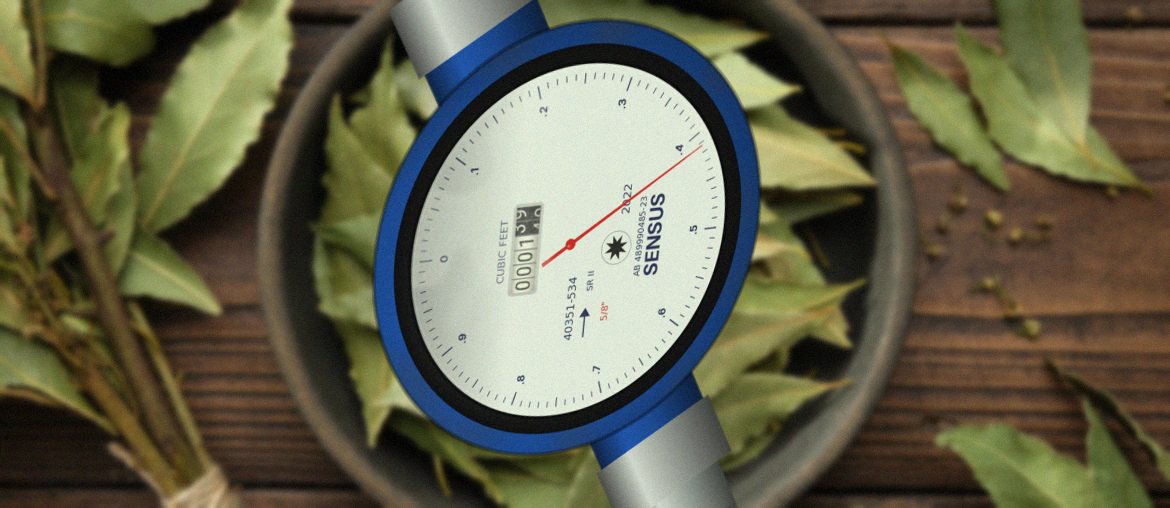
139.41 ft³
